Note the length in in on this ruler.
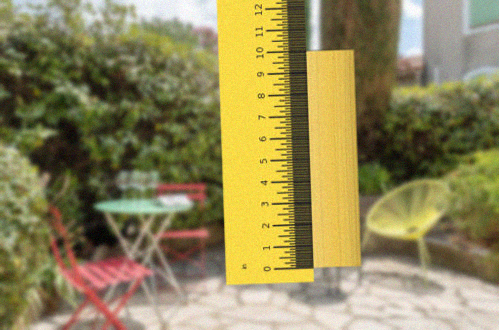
10 in
